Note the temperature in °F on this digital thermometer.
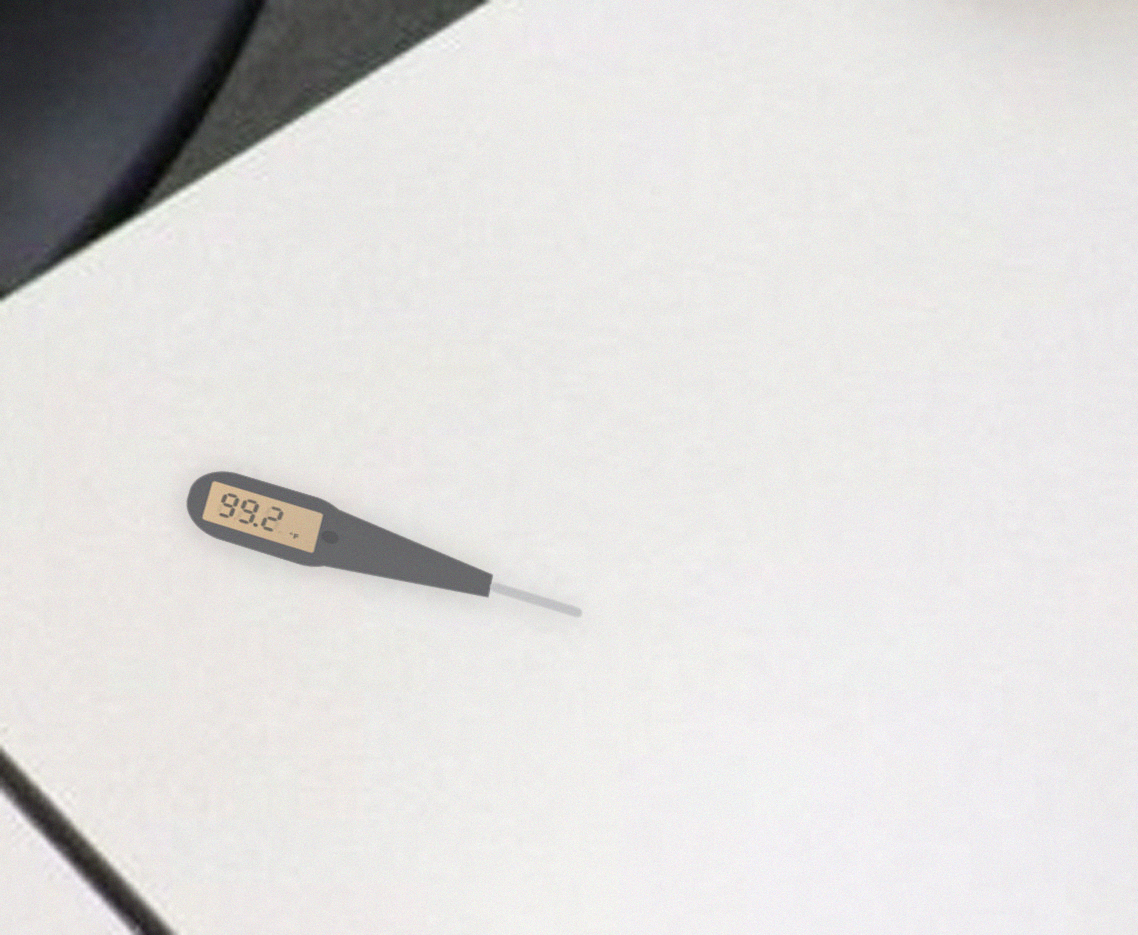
99.2 °F
